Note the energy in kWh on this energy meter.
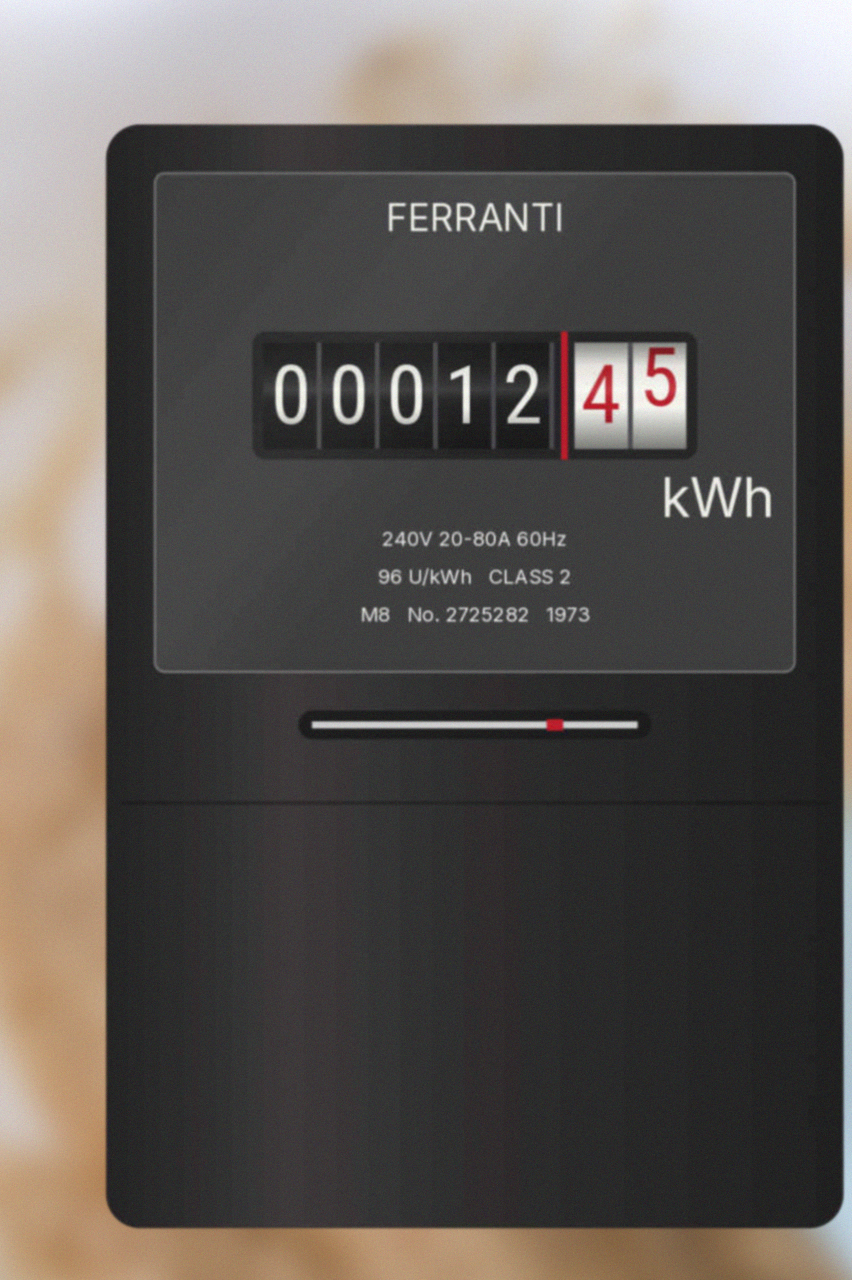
12.45 kWh
